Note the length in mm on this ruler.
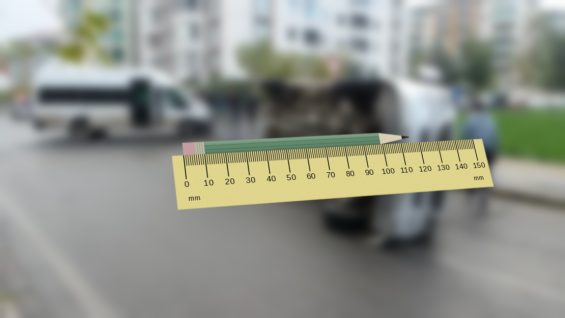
115 mm
